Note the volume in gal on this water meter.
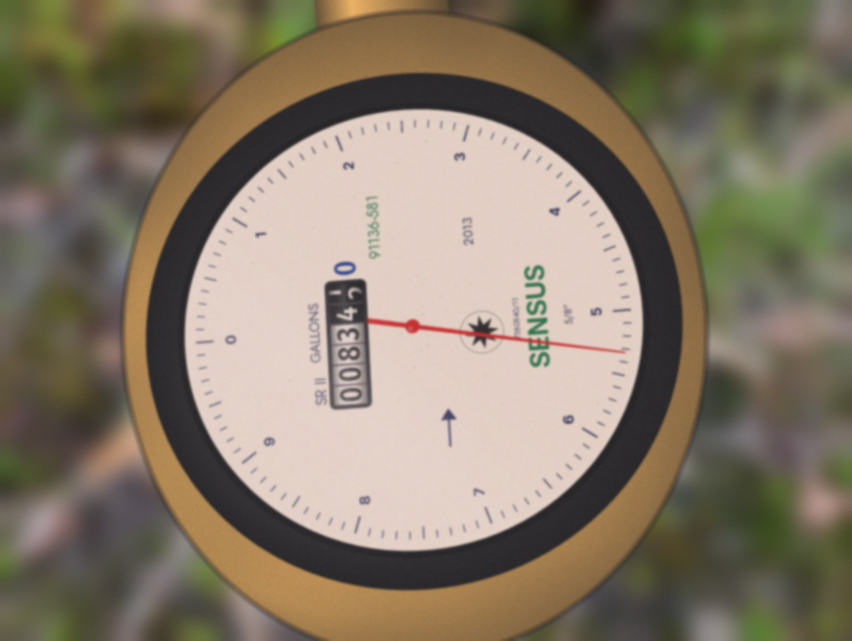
83415.3 gal
